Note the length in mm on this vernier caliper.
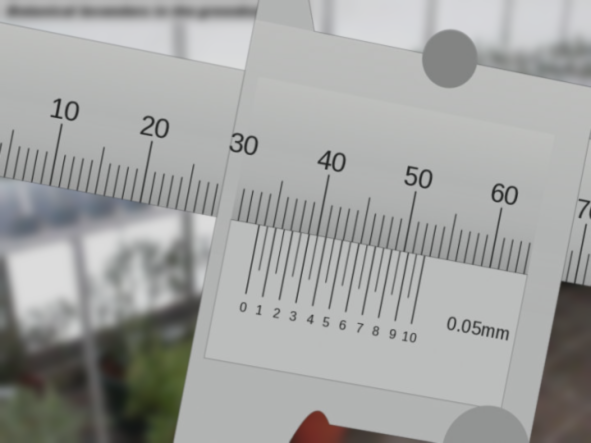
33.4 mm
